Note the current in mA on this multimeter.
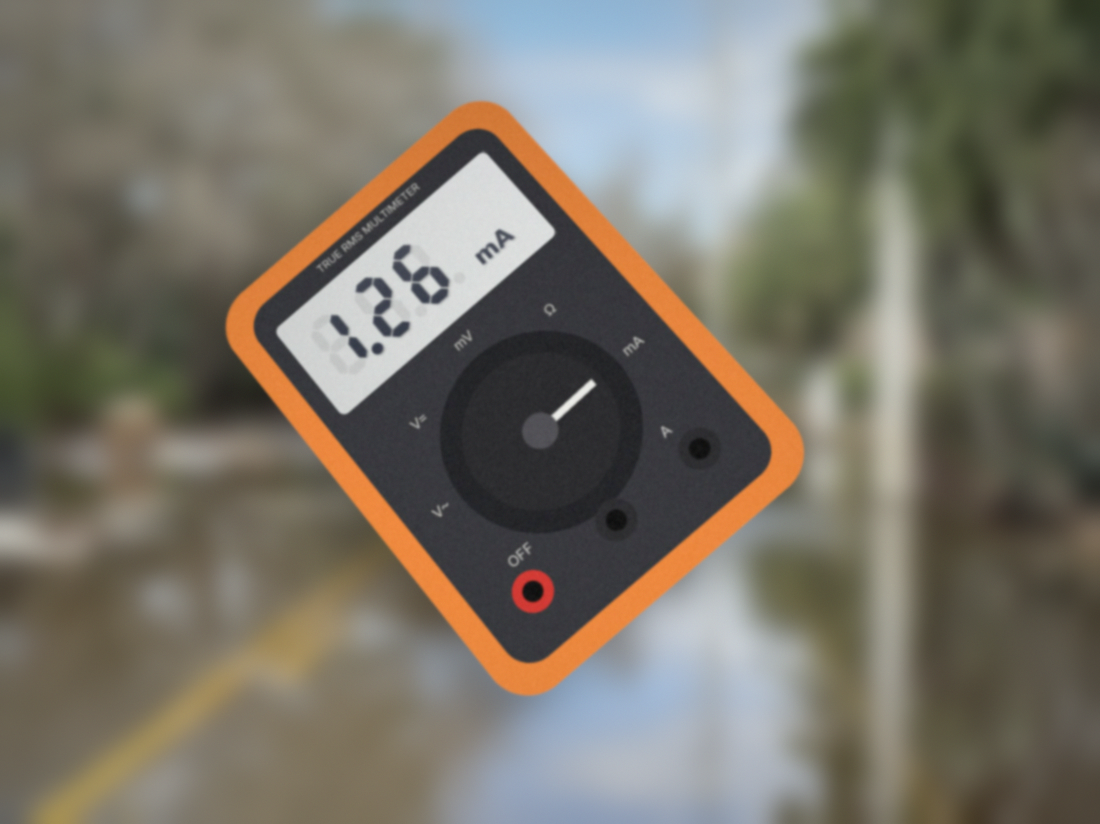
1.26 mA
